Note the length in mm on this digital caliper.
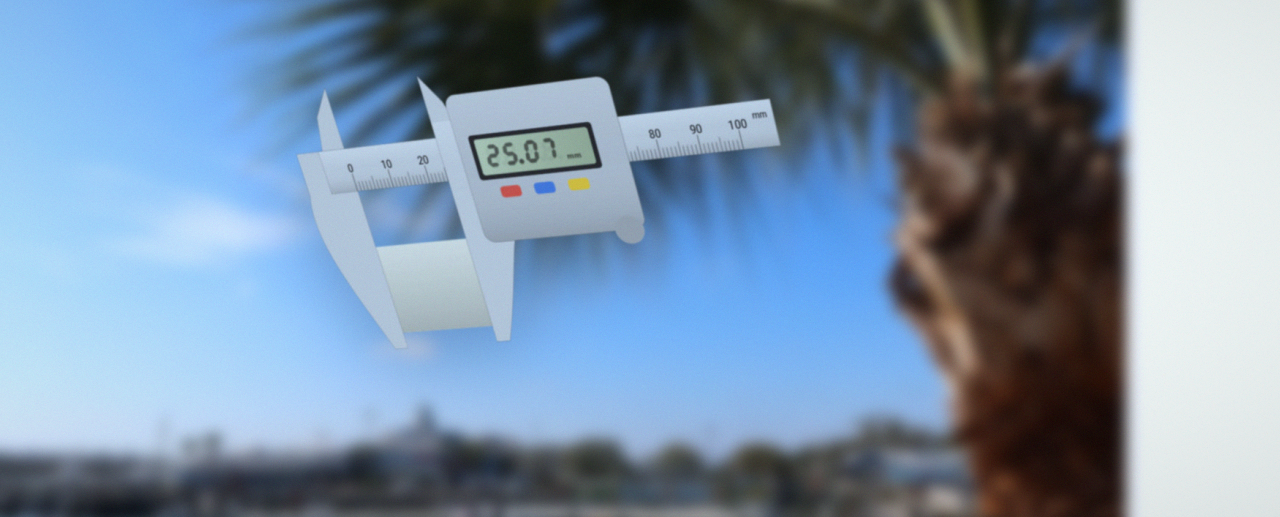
25.07 mm
